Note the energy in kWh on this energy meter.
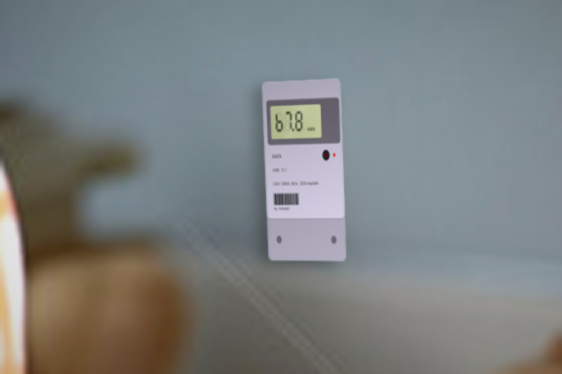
67.8 kWh
